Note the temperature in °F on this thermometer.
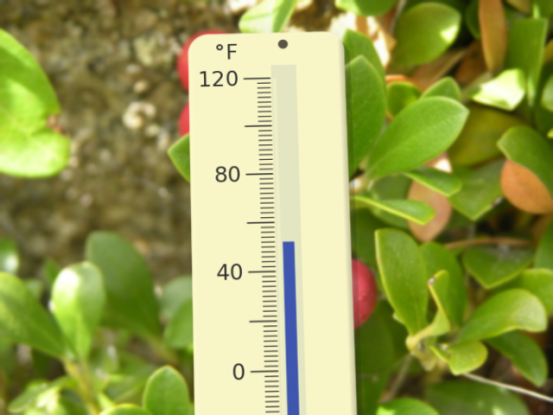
52 °F
